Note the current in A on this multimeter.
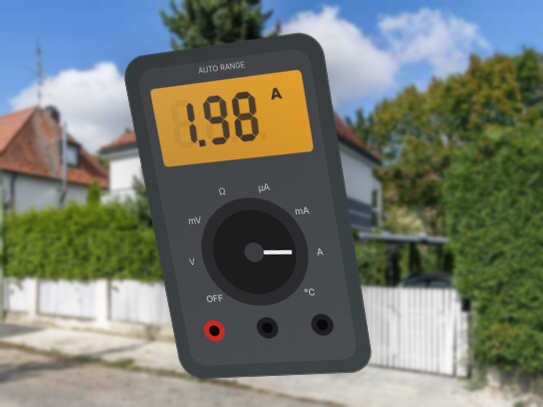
1.98 A
